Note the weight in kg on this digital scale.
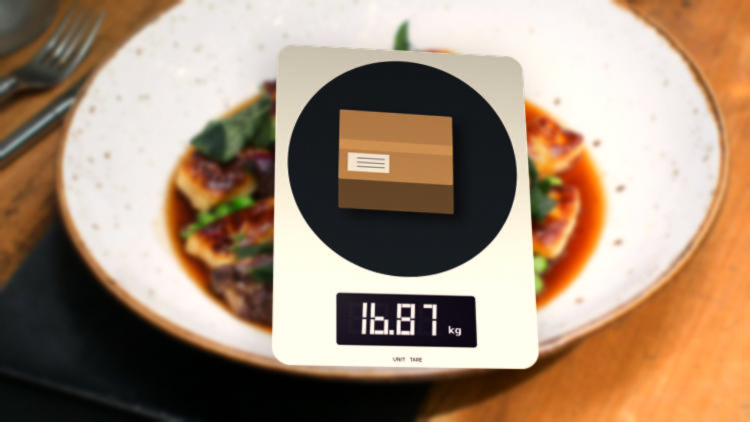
16.87 kg
